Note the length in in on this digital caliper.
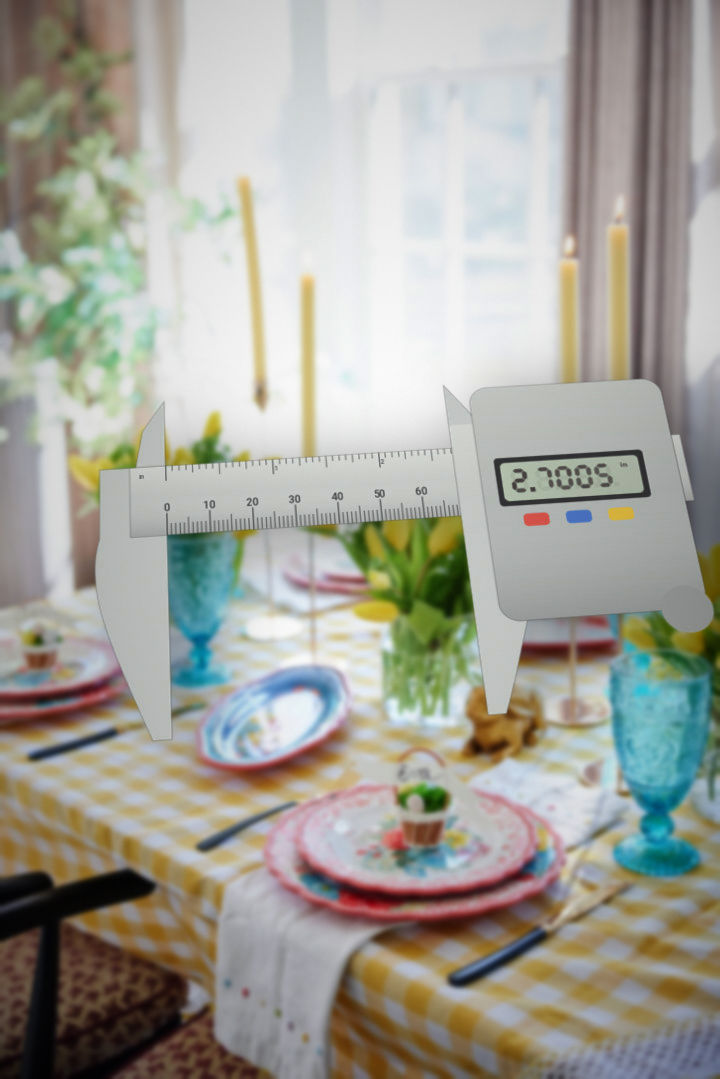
2.7005 in
